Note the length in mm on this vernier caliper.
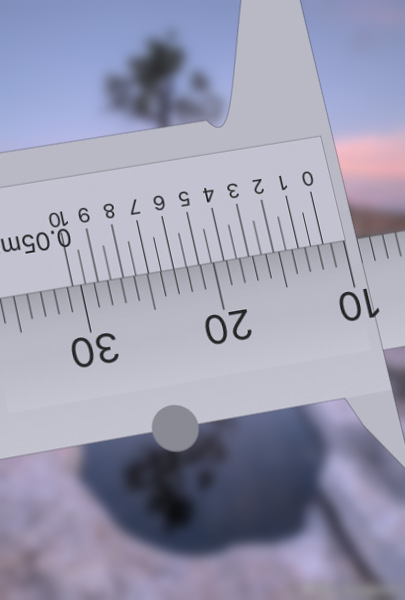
11.6 mm
